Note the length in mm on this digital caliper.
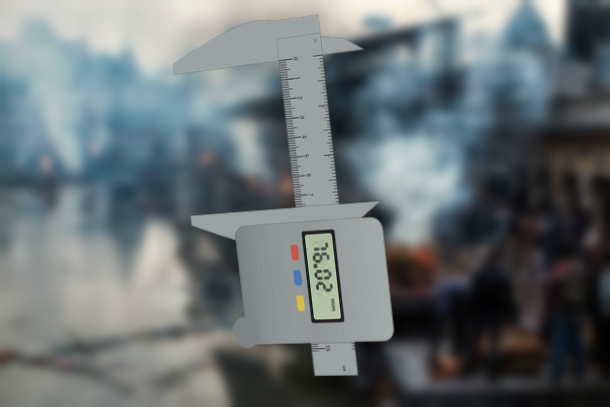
76.02 mm
